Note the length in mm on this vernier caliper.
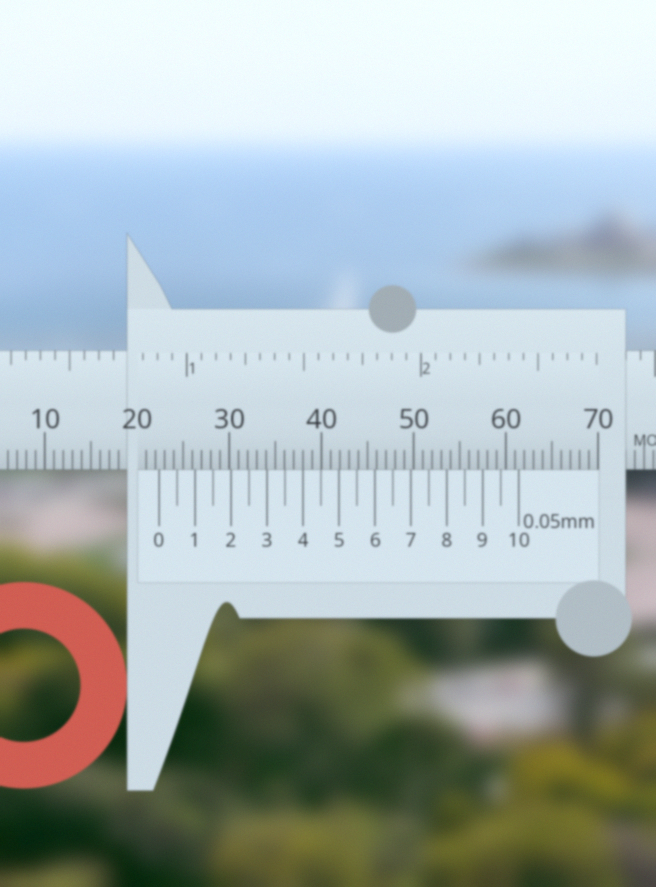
22.4 mm
